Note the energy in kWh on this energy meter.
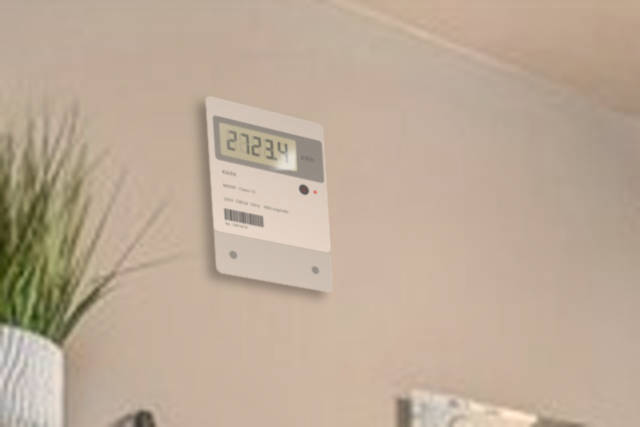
2723.4 kWh
